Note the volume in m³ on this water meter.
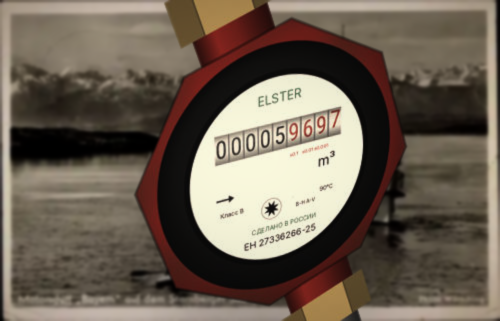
5.9697 m³
